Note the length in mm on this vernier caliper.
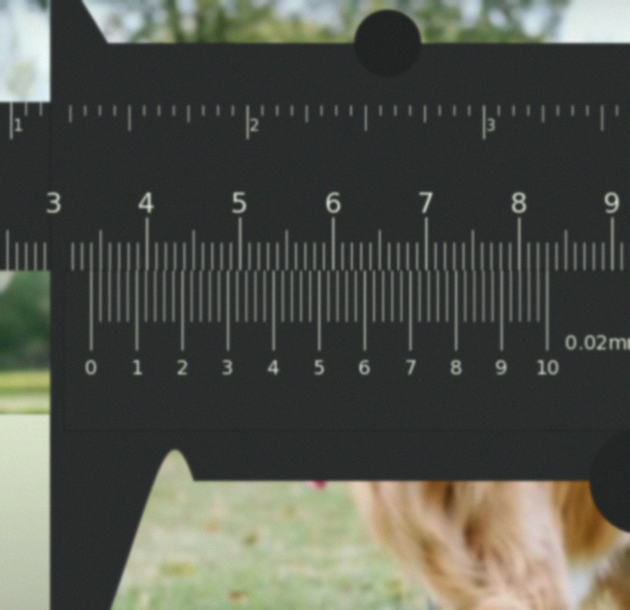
34.0 mm
